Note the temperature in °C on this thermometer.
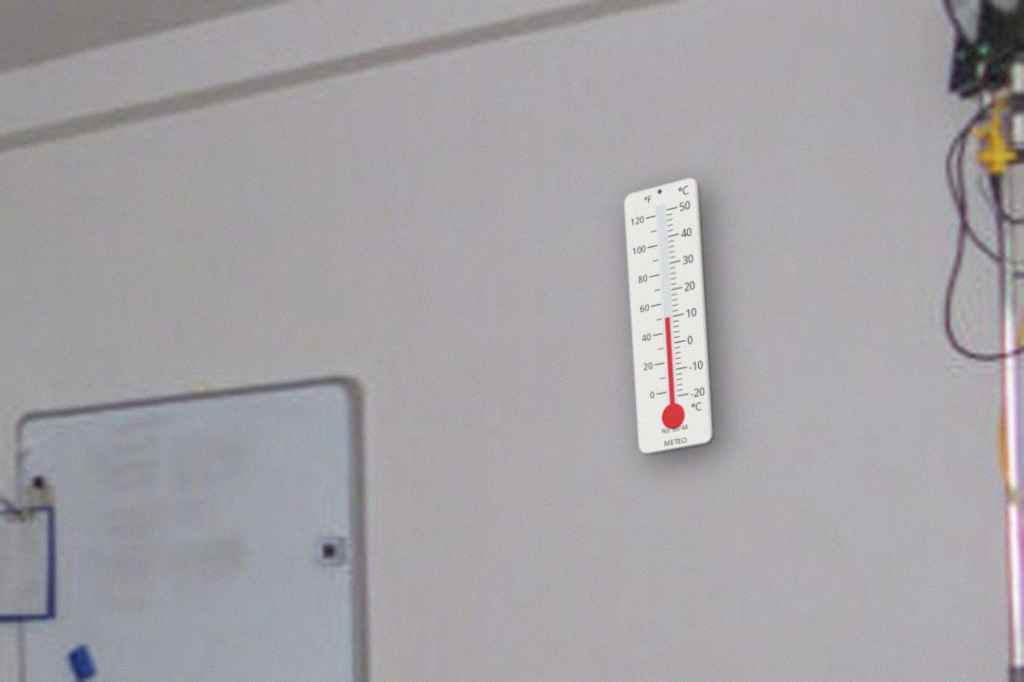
10 °C
